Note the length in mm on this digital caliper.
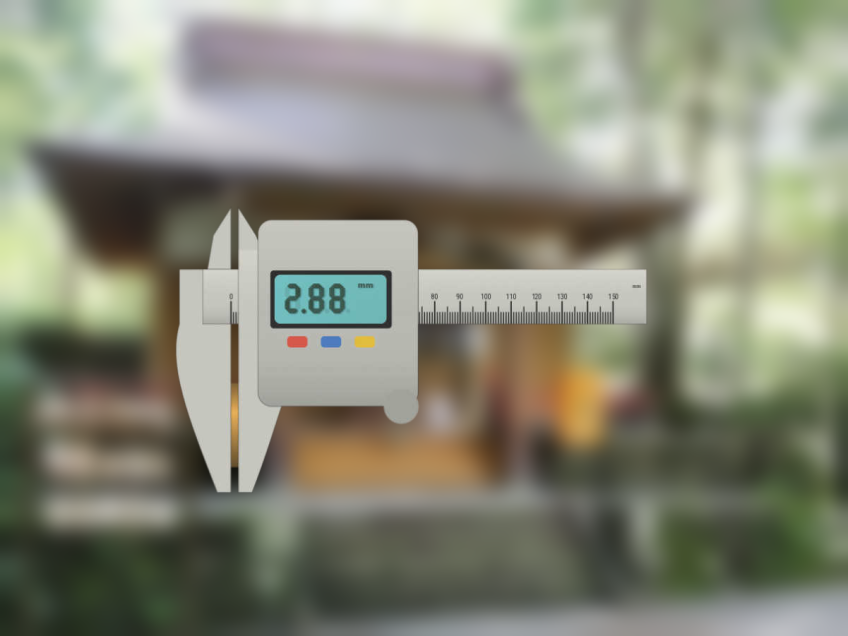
2.88 mm
